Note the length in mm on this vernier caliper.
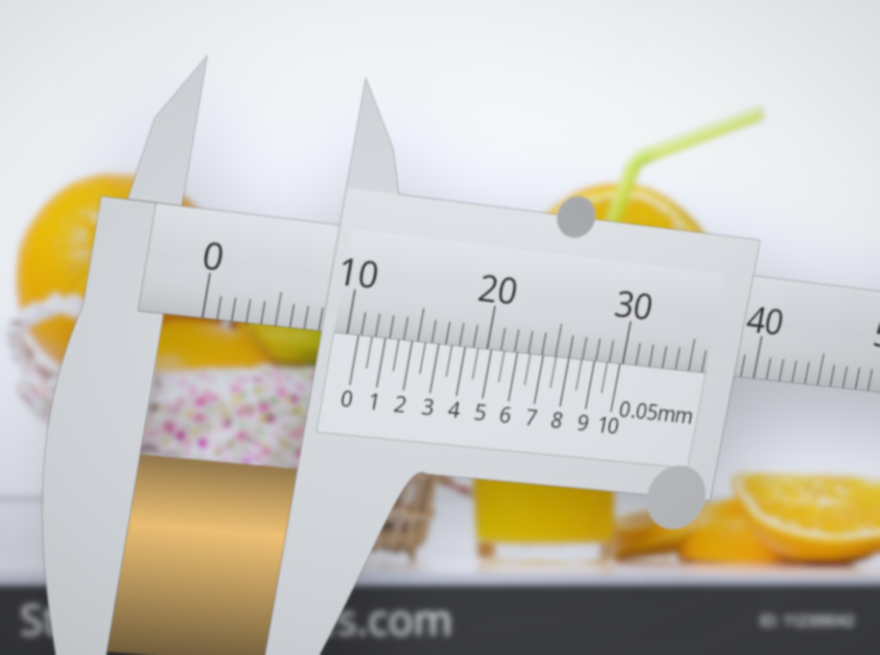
10.8 mm
